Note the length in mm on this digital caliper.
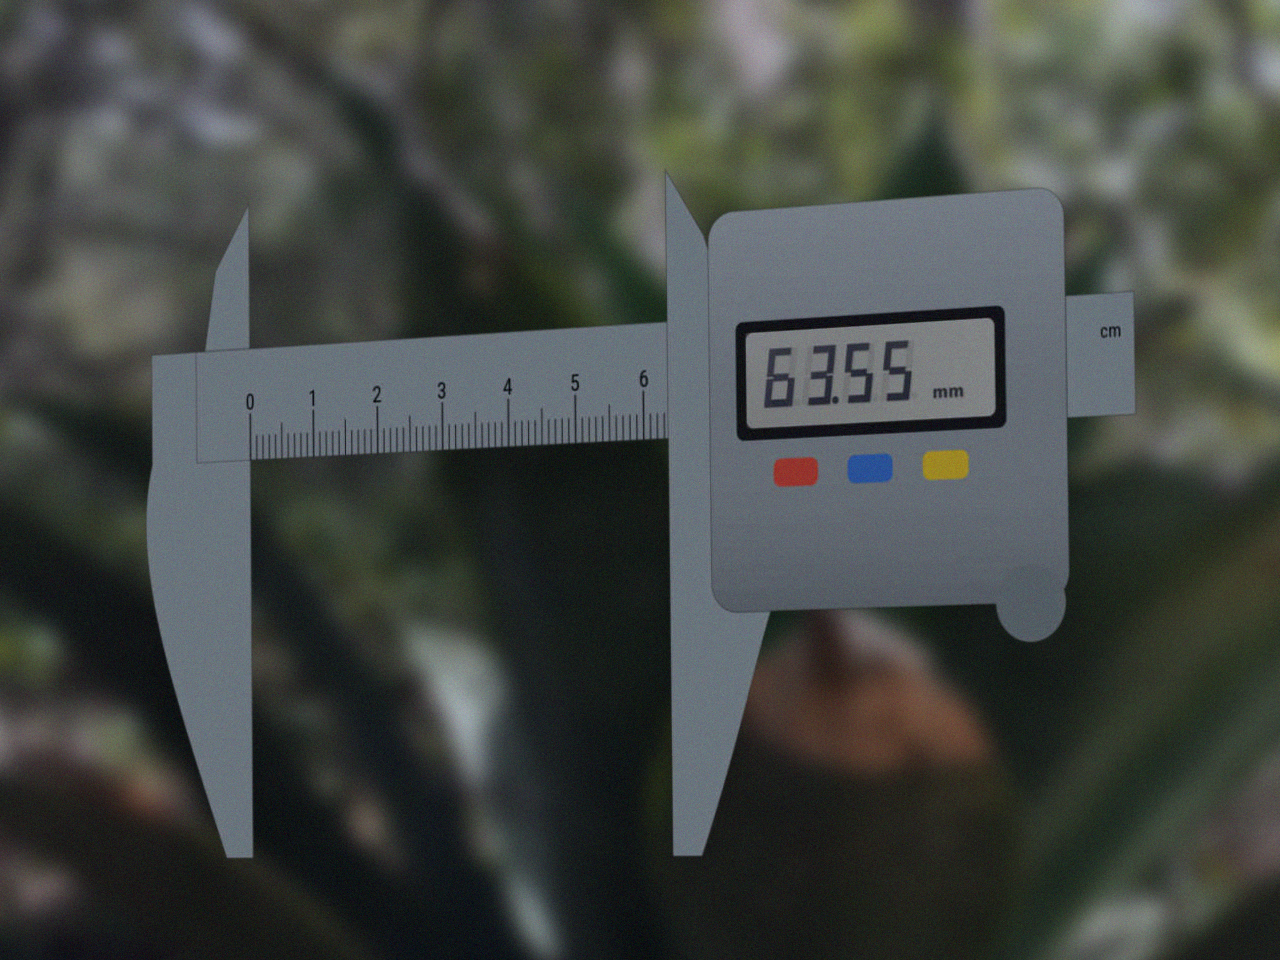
63.55 mm
